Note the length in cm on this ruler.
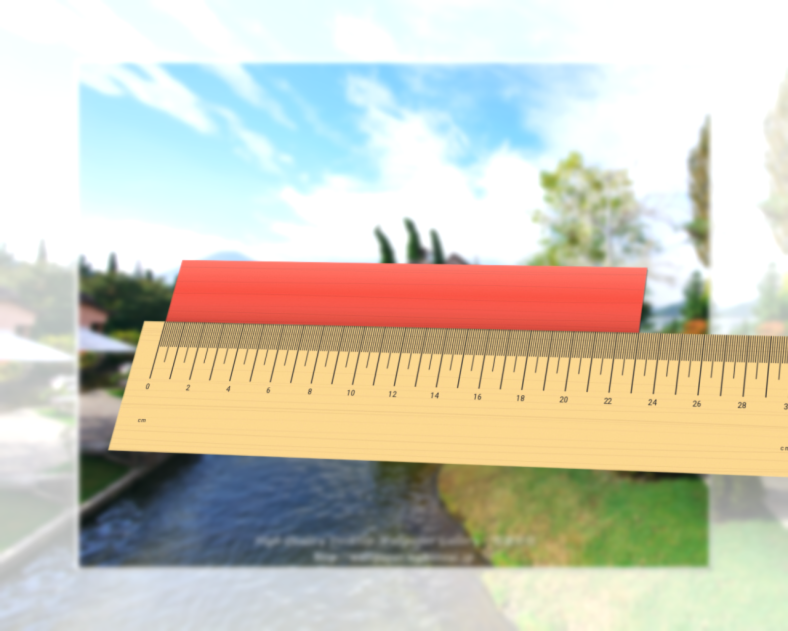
23 cm
